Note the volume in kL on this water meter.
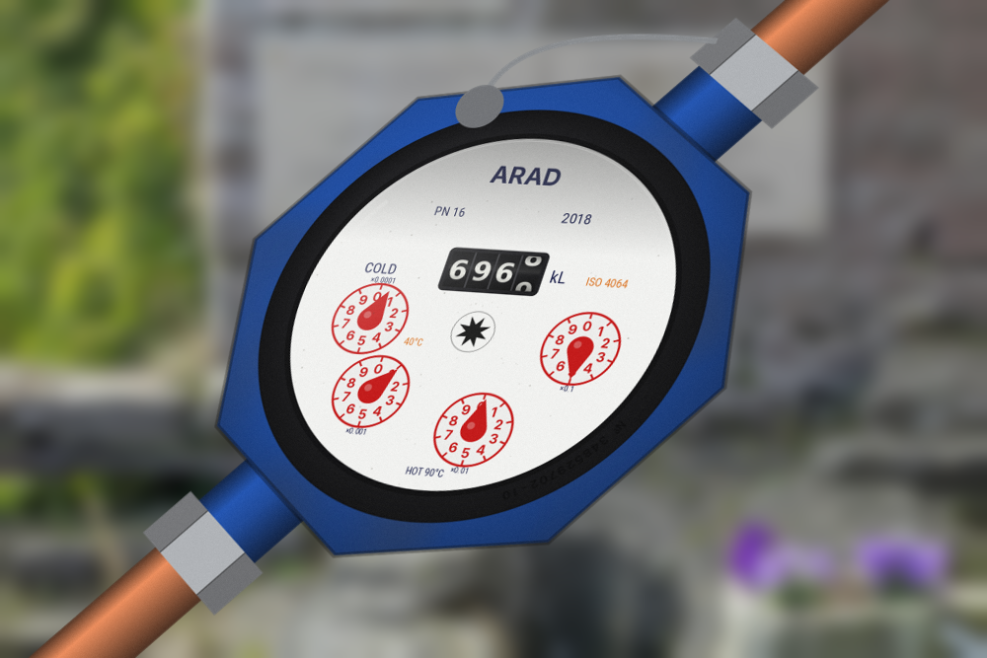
6968.5010 kL
